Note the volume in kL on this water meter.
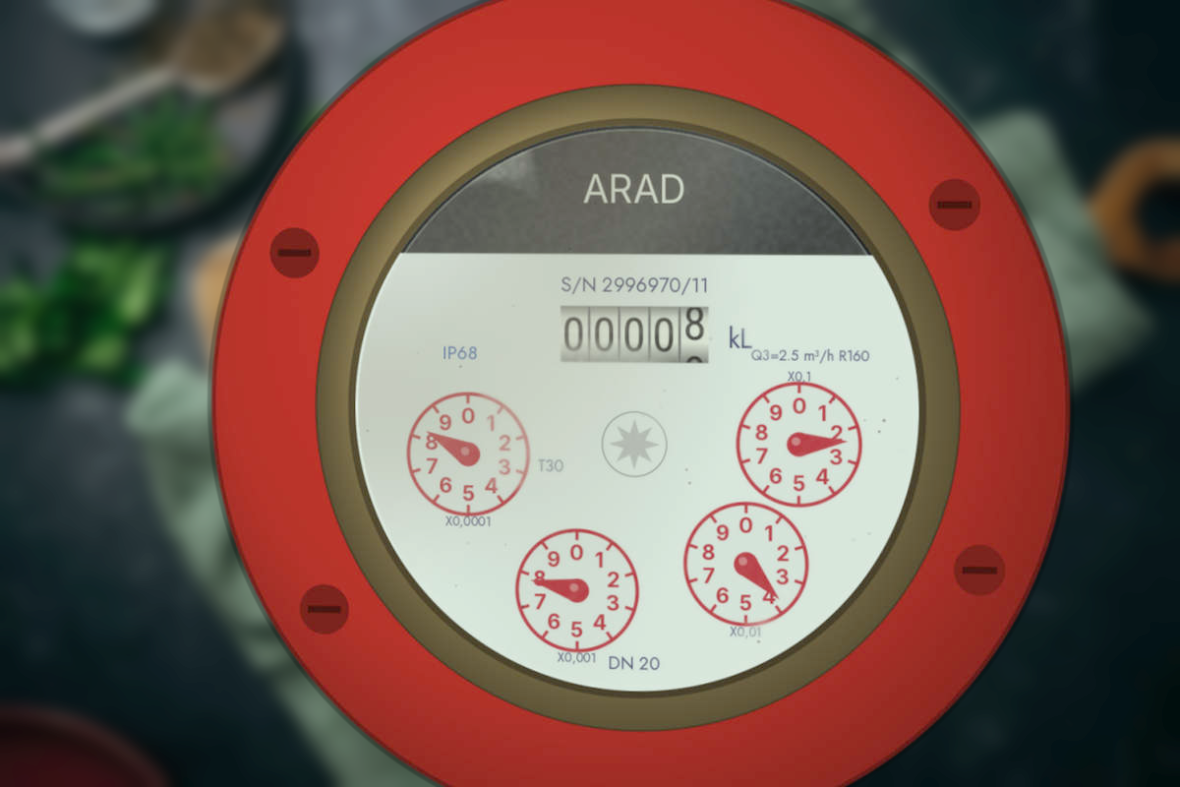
8.2378 kL
